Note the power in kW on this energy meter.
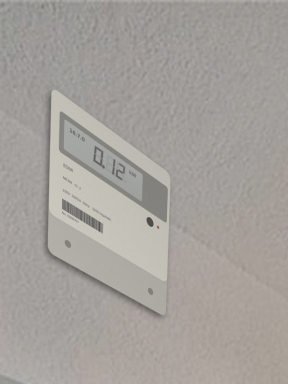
0.12 kW
